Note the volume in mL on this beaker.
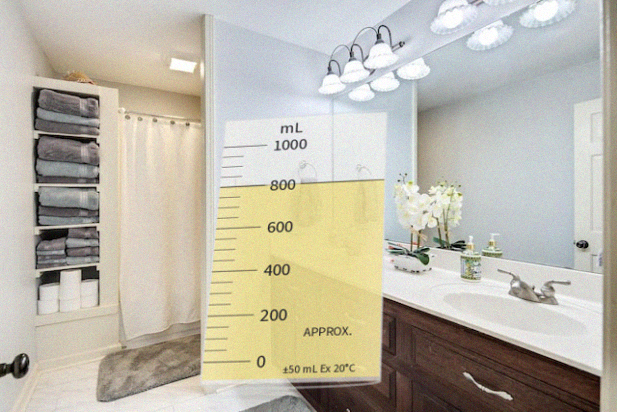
800 mL
